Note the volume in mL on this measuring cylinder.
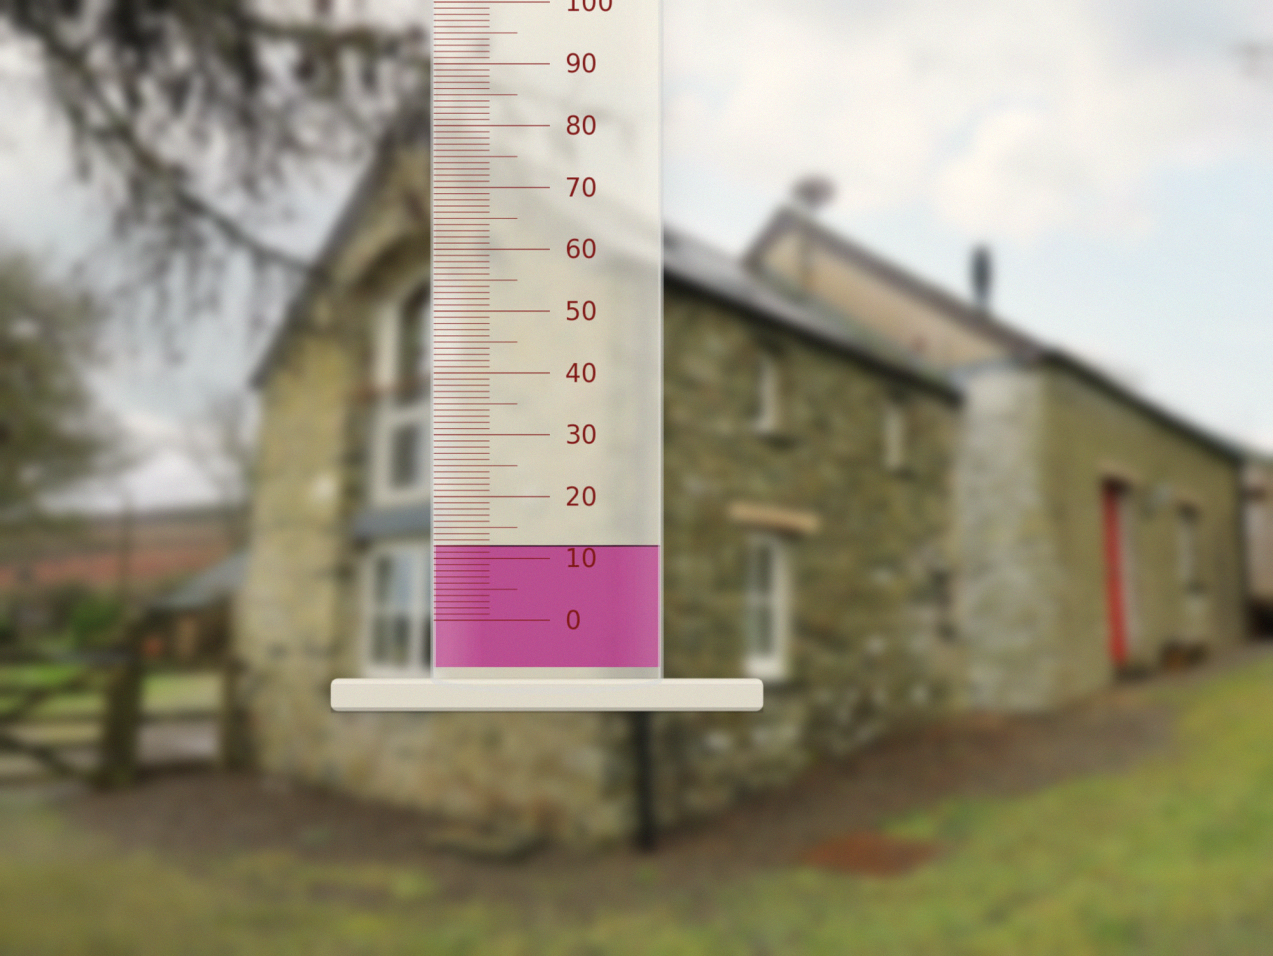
12 mL
